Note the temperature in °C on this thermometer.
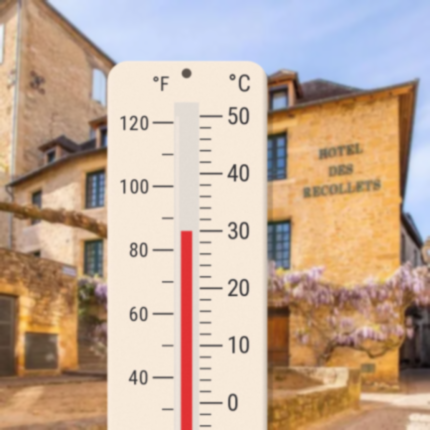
30 °C
